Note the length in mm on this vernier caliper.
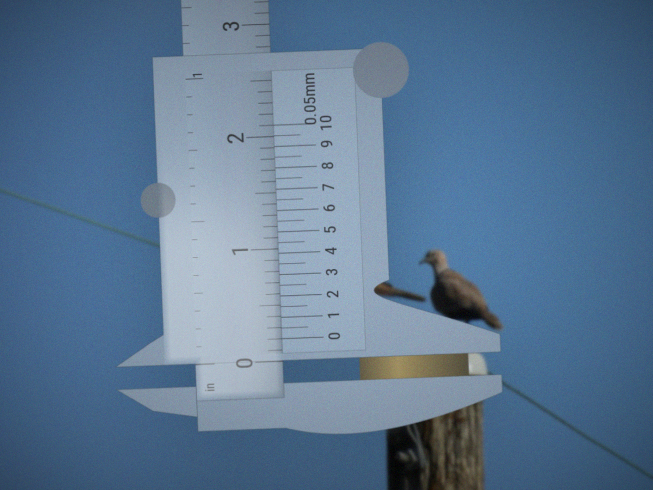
2.0 mm
